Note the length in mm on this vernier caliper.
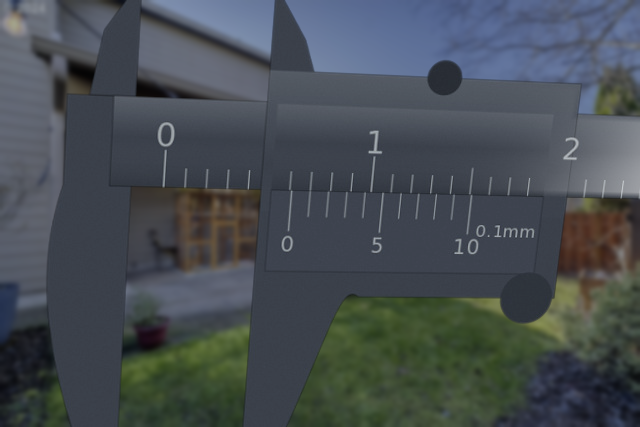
6.1 mm
